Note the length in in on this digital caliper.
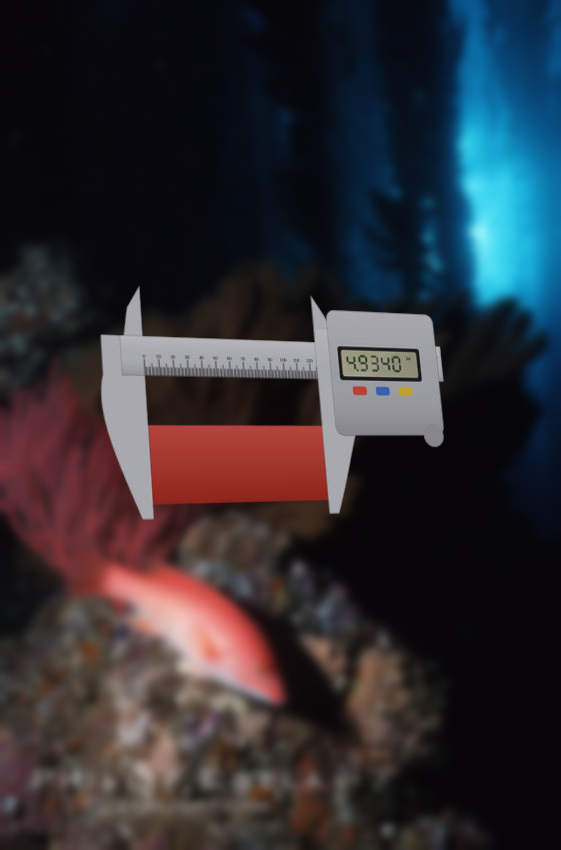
4.9340 in
